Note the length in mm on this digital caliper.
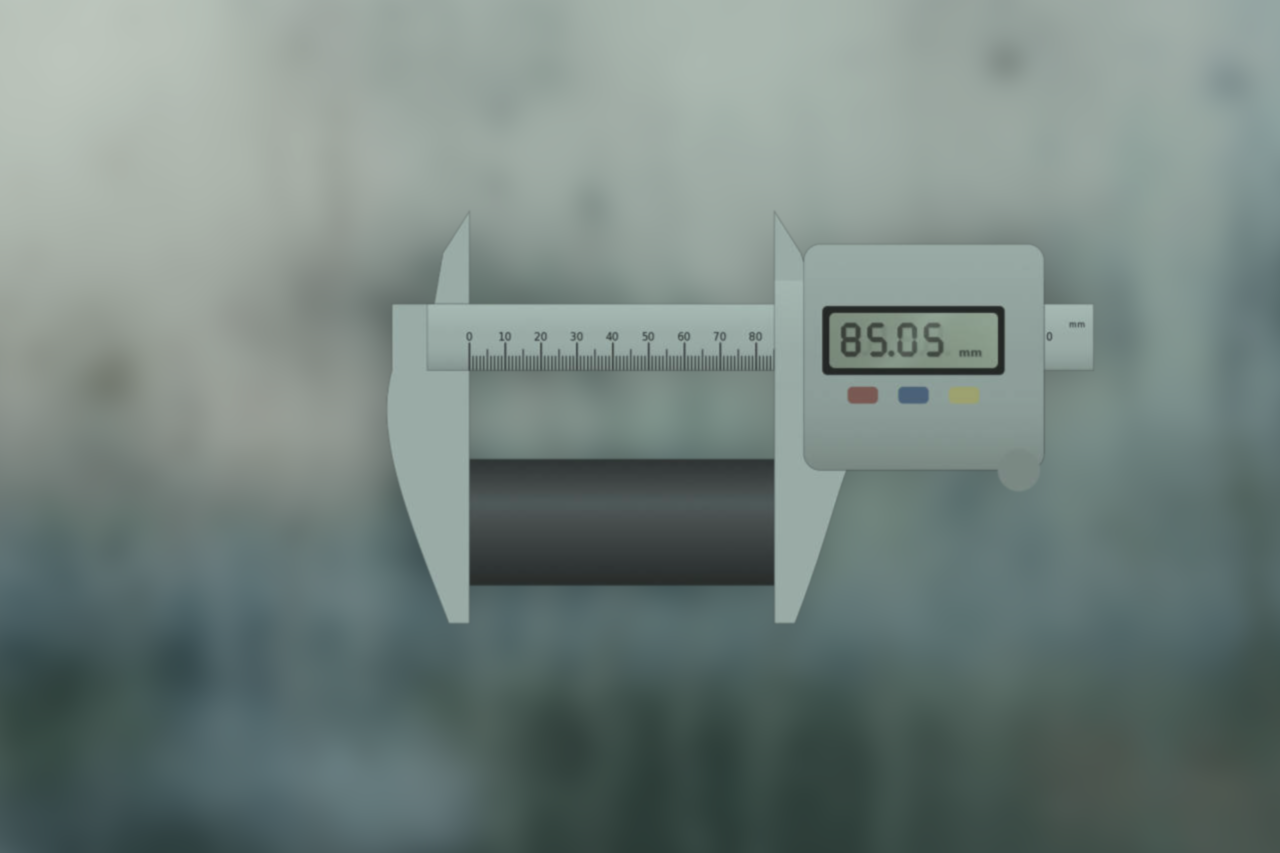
85.05 mm
